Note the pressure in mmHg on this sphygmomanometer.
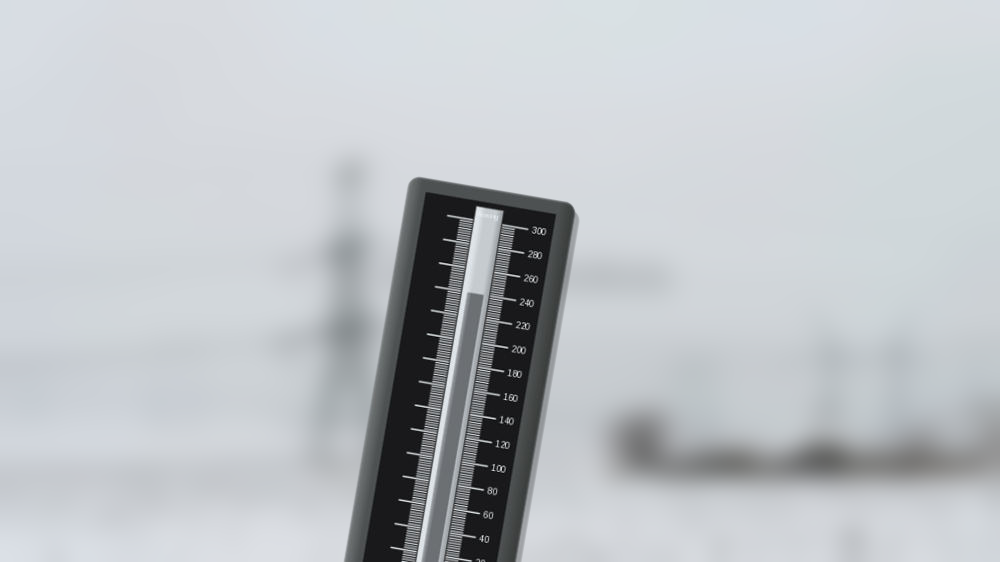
240 mmHg
